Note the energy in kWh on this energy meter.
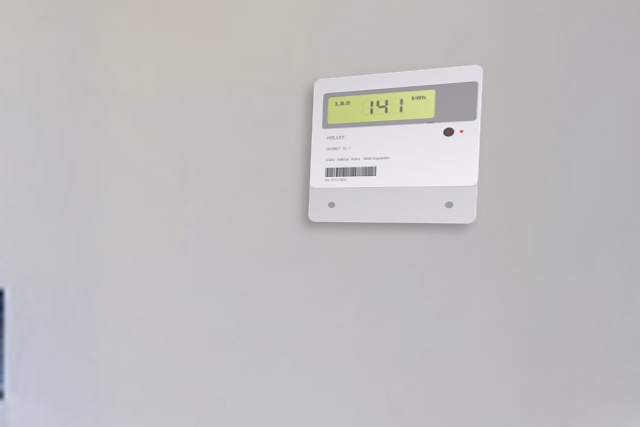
141 kWh
